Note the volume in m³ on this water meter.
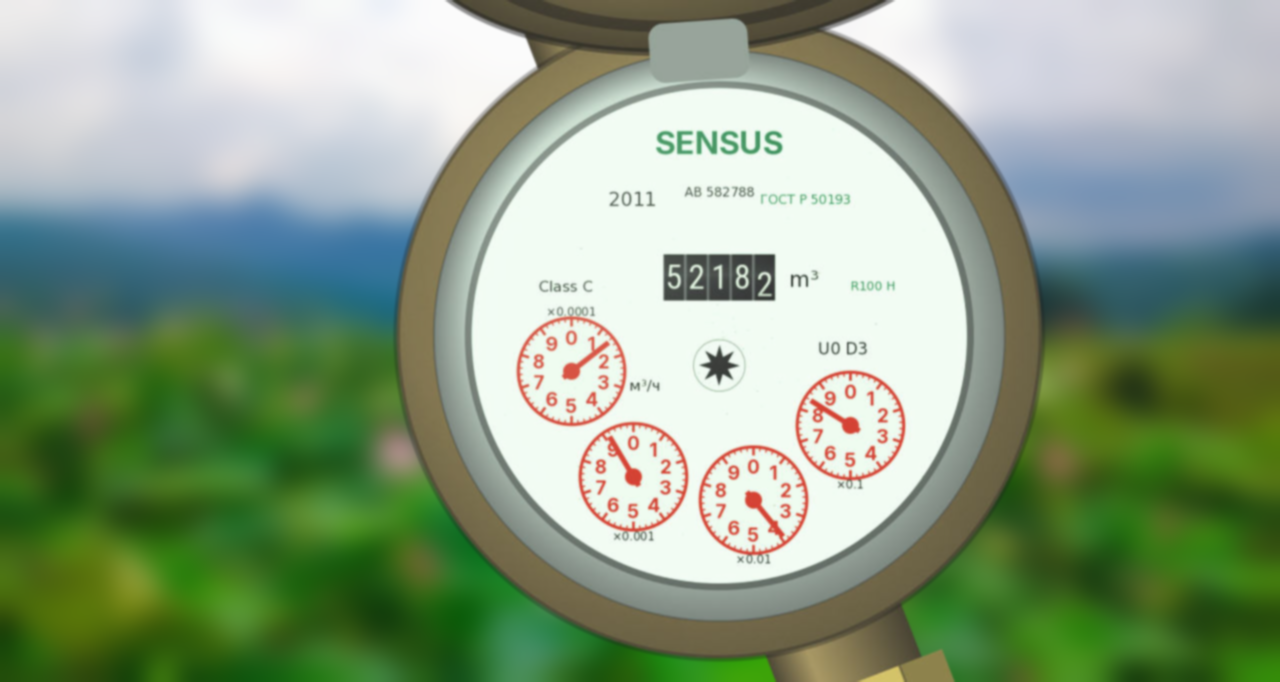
52181.8391 m³
